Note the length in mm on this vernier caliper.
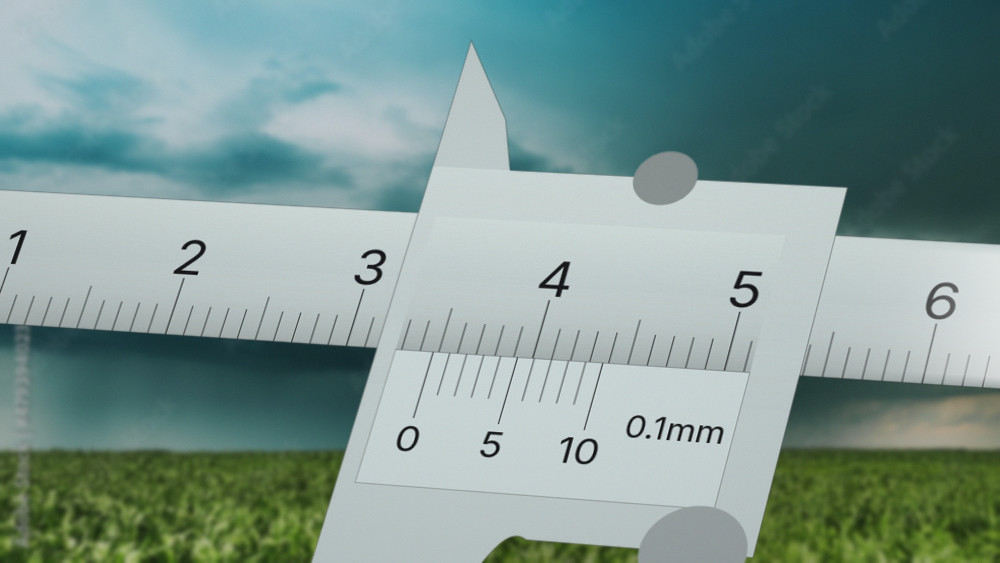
34.7 mm
